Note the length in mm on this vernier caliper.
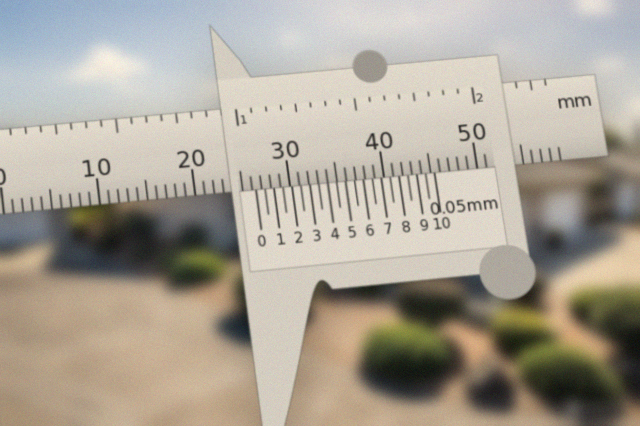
26.4 mm
